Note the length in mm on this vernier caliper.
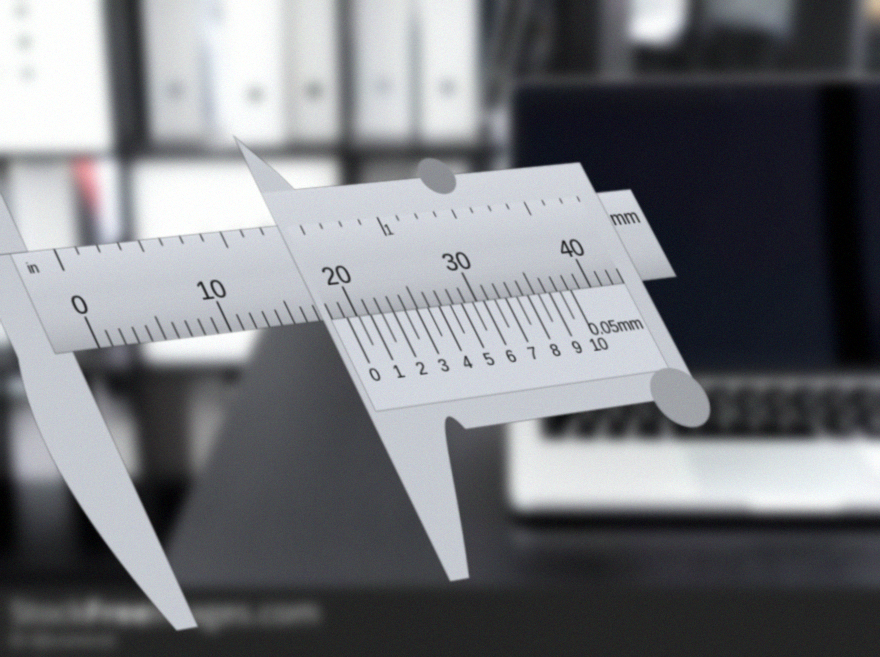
19.2 mm
